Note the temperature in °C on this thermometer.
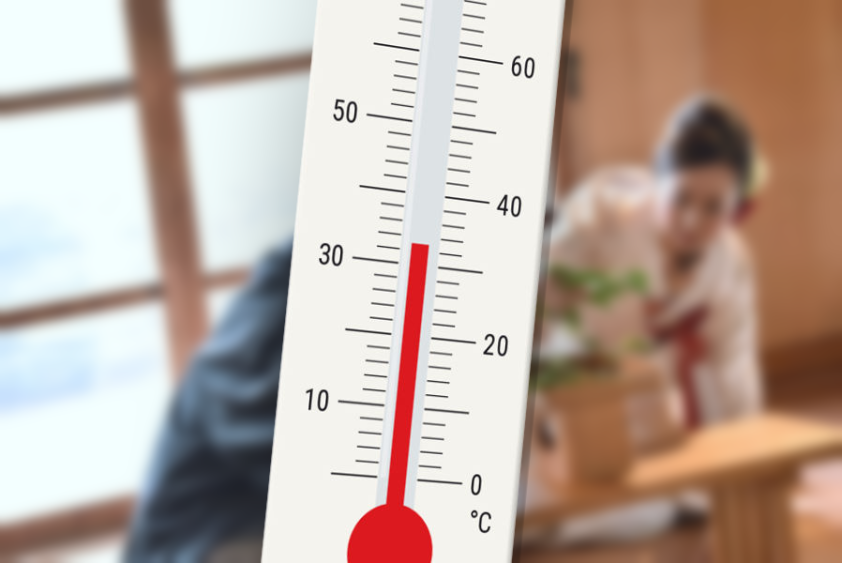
33 °C
